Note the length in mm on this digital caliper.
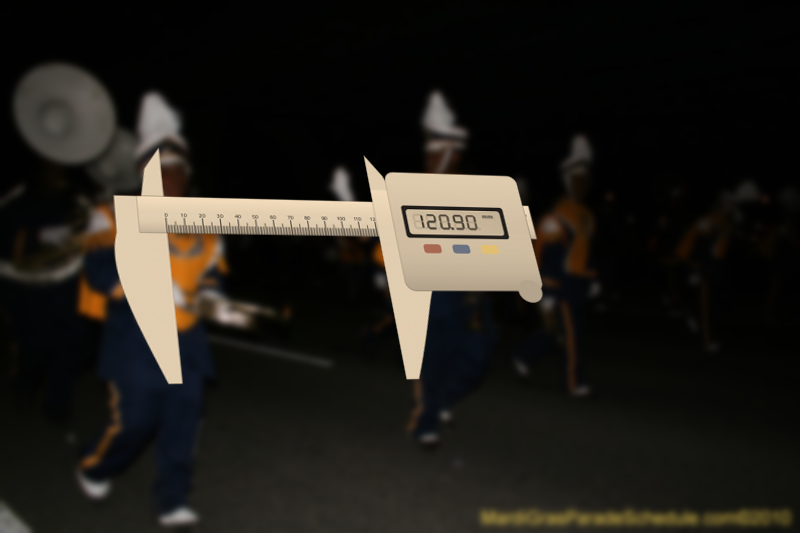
120.90 mm
